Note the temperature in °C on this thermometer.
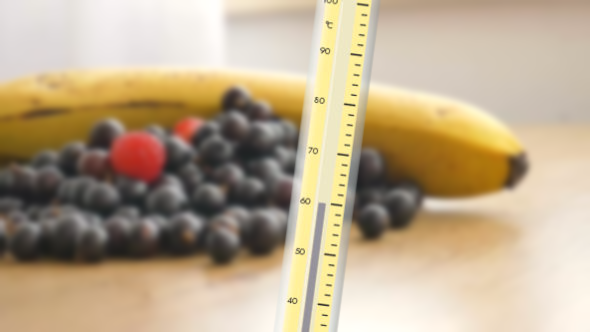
60 °C
